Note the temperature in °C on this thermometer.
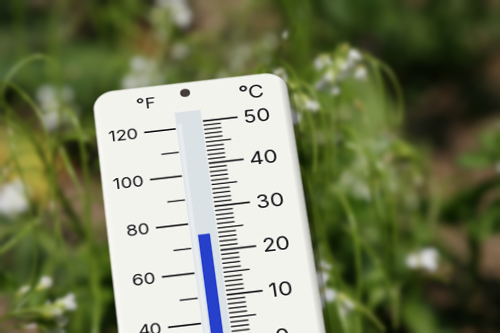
24 °C
